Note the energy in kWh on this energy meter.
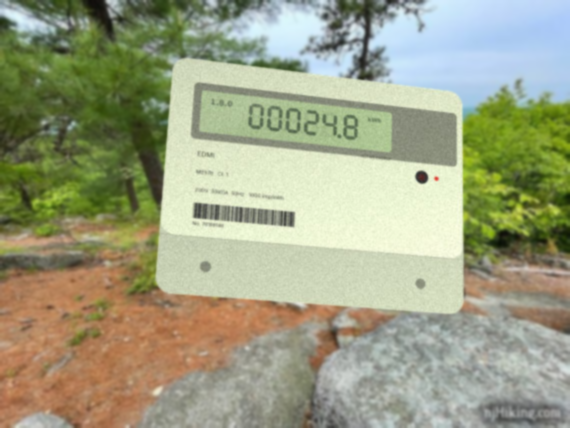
24.8 kWh
